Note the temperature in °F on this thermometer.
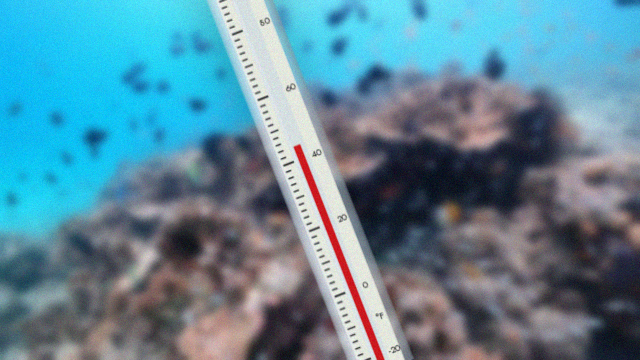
44 °F
